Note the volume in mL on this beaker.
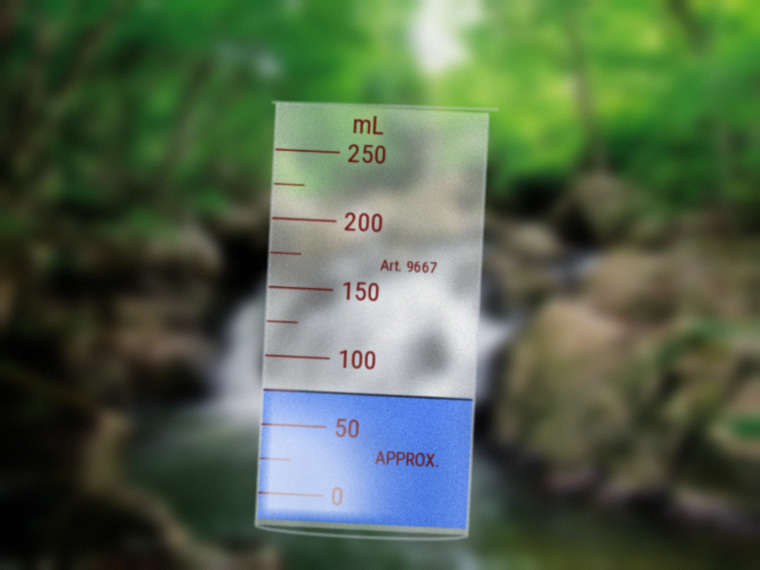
75 mL
